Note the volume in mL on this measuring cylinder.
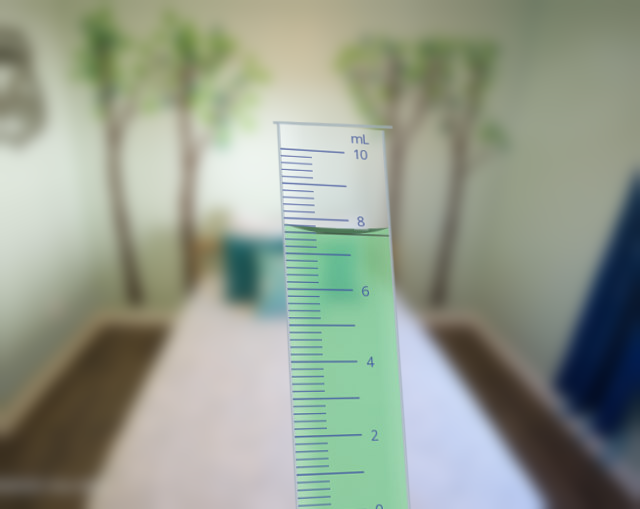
7.6 mL
